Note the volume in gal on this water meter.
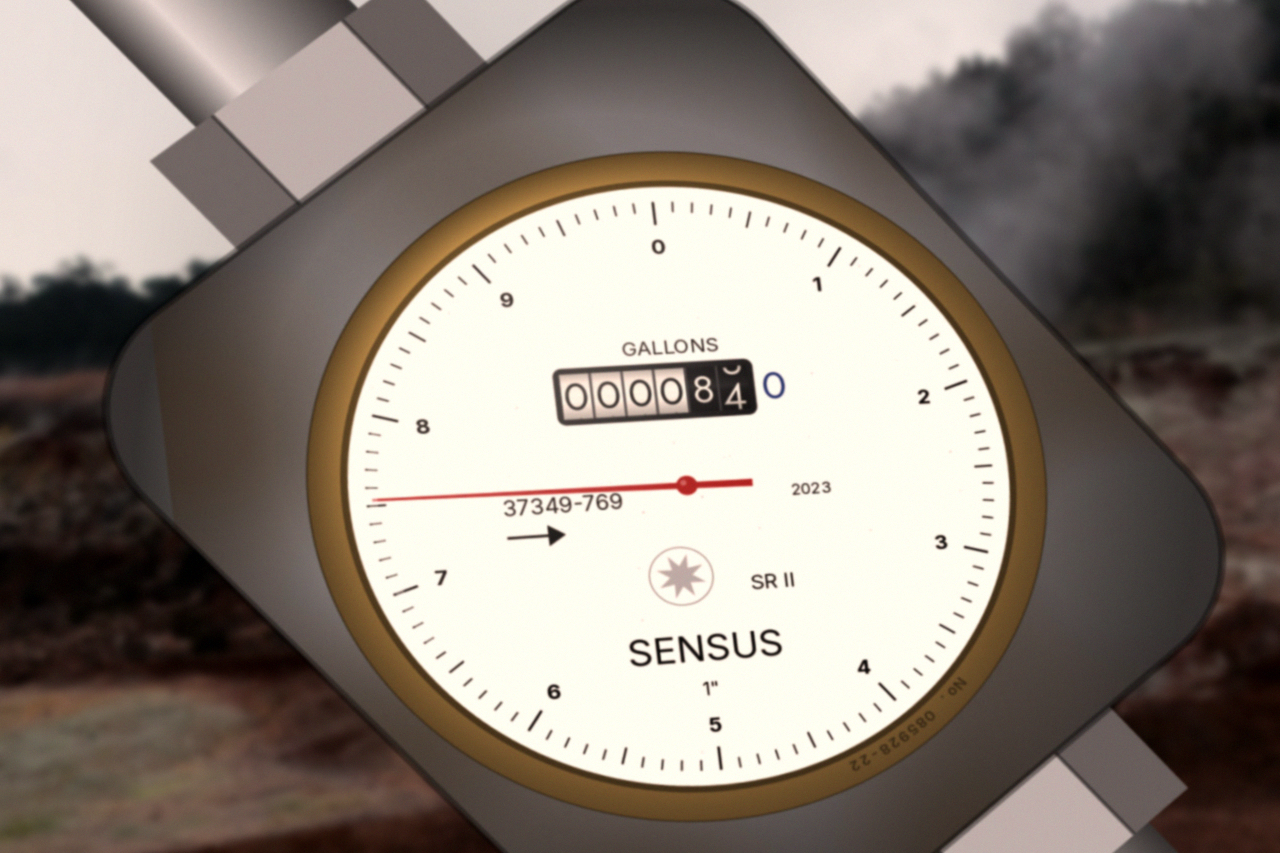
837.5 gal
